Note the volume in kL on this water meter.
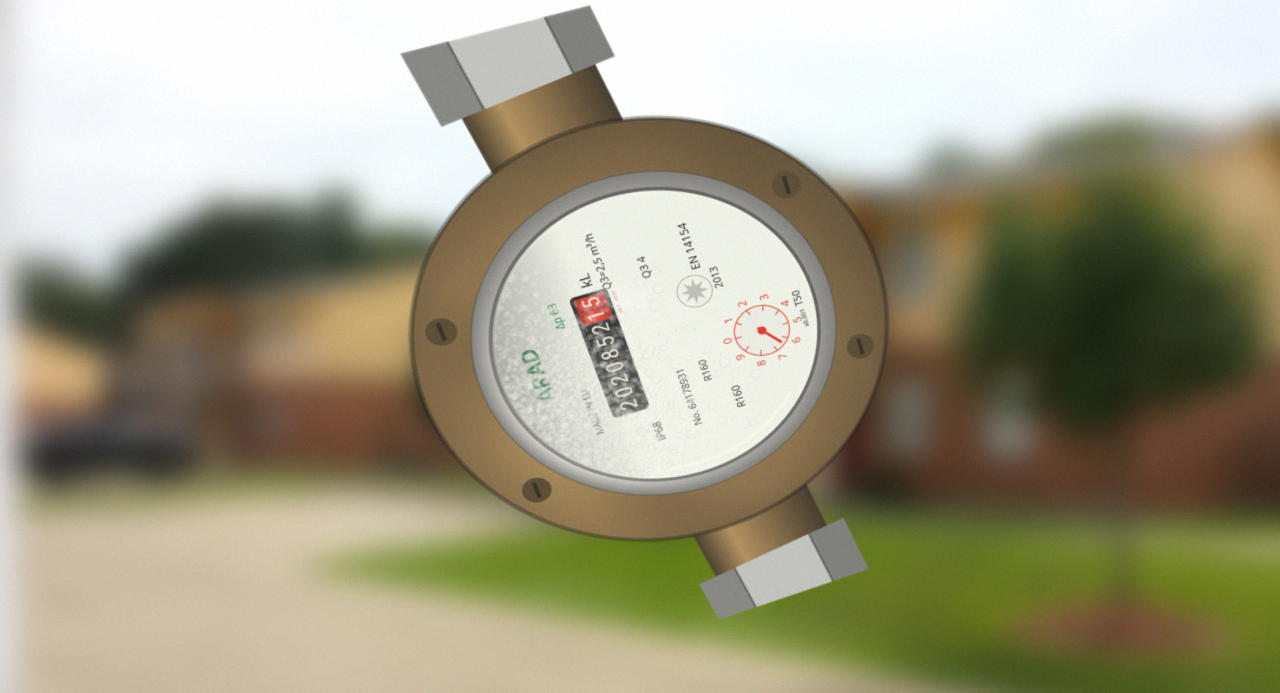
2020852.156 kL
